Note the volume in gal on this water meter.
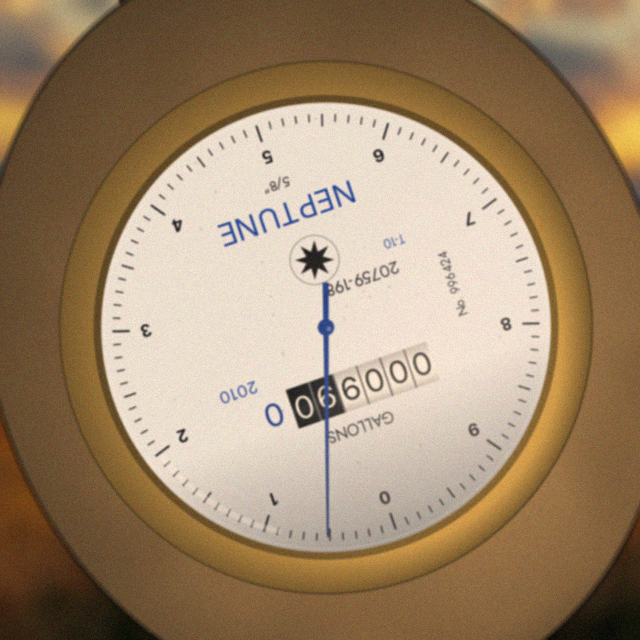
9900.5 gal
